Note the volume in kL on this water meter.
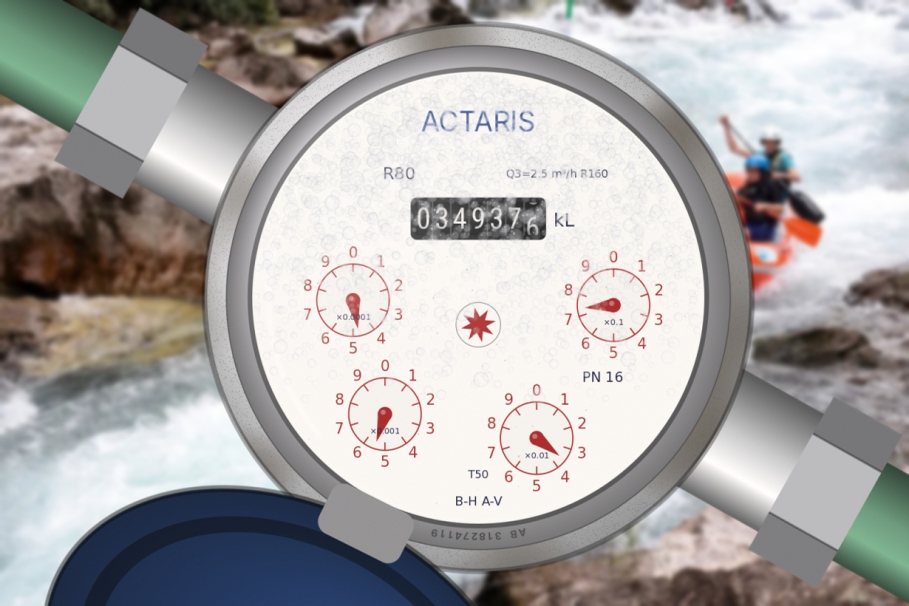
349375.7354 kL
